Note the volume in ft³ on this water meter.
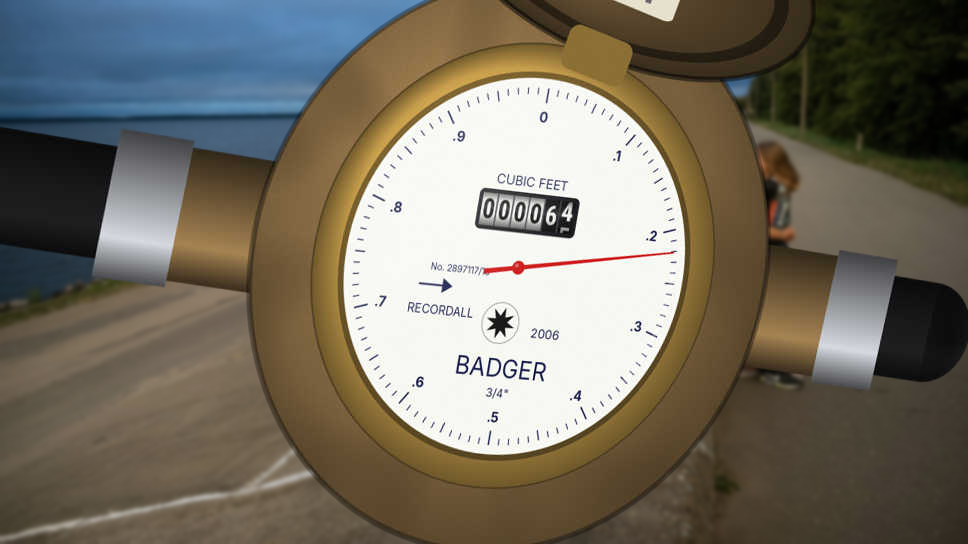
64.22 ft³
